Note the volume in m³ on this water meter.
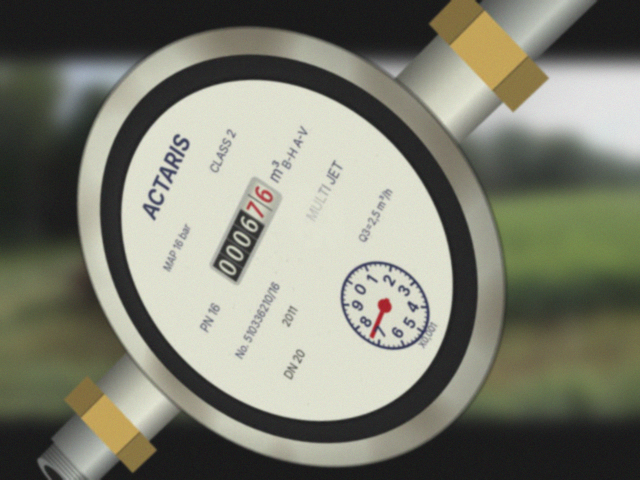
6.767 m³
